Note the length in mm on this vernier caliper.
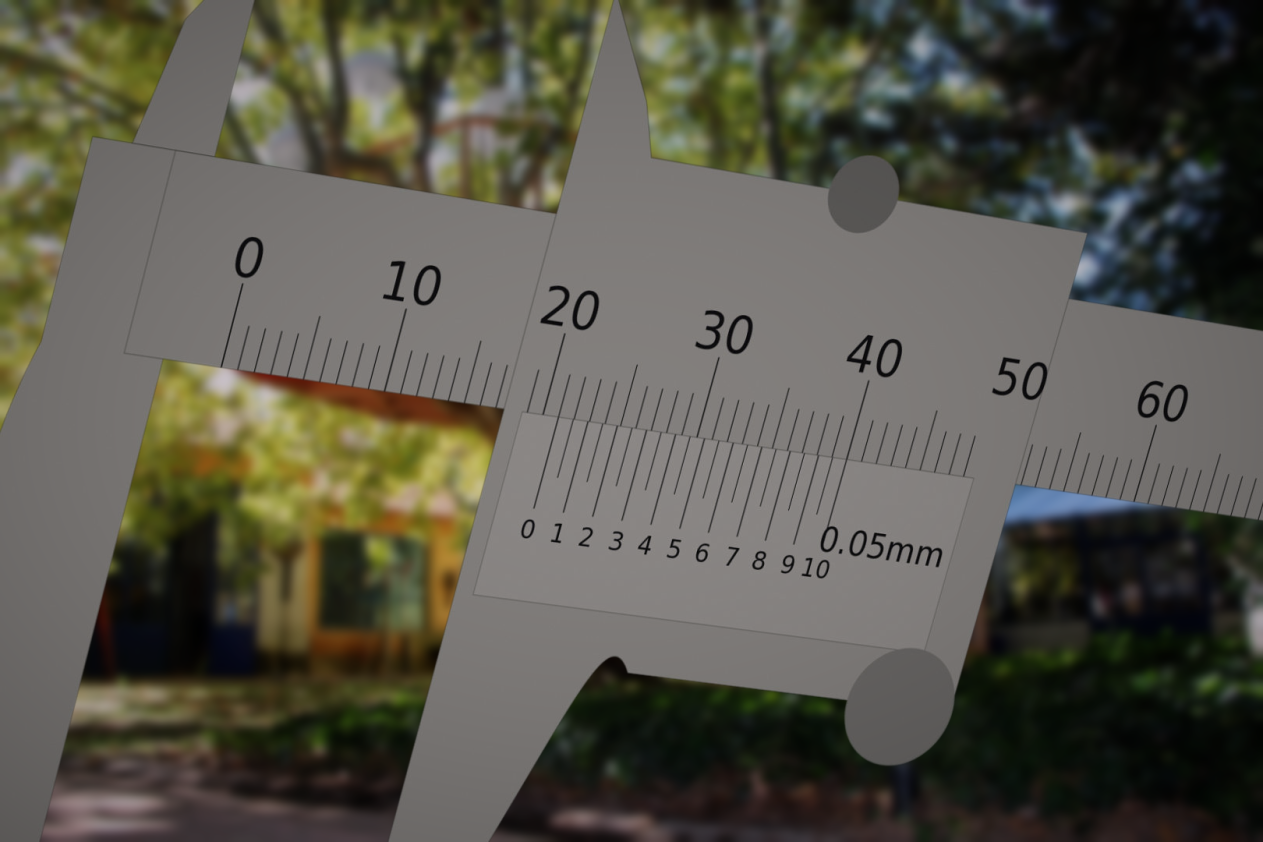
21.0 mm
